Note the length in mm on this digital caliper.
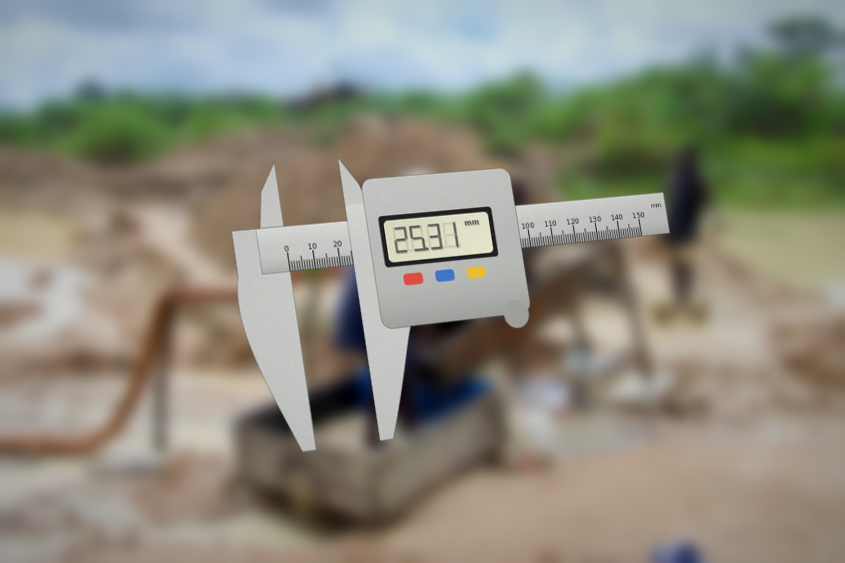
25.31 mm
